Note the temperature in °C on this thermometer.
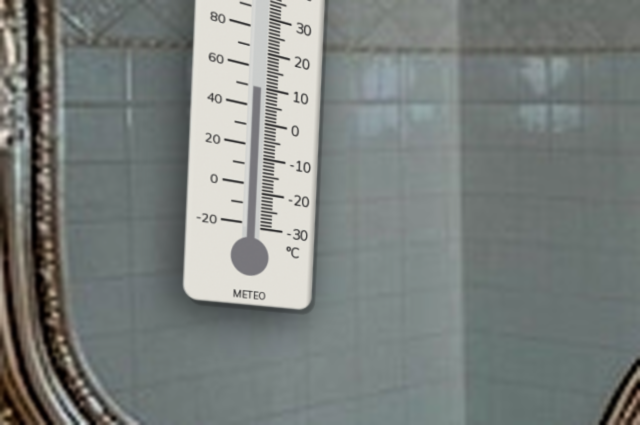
10 °C
